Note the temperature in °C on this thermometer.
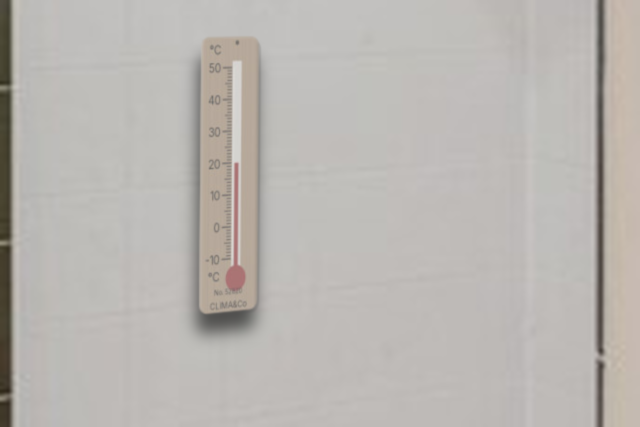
20 °C
